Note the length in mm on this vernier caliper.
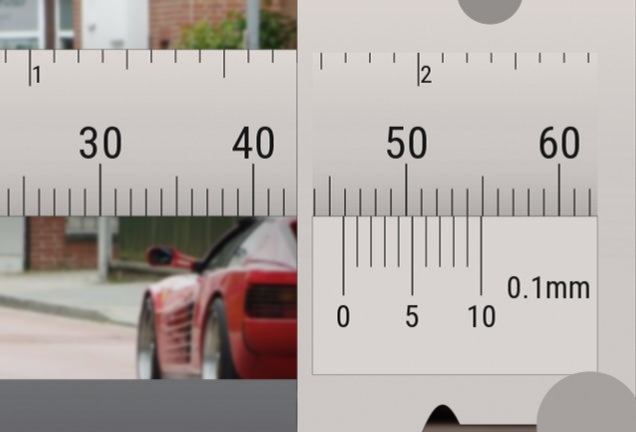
45.9 mm
